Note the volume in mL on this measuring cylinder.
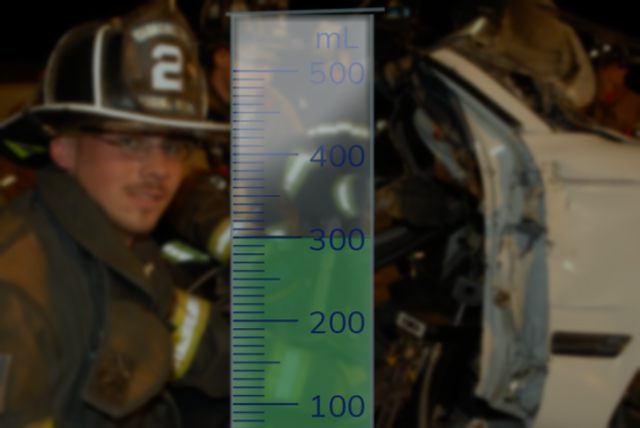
300 mL
